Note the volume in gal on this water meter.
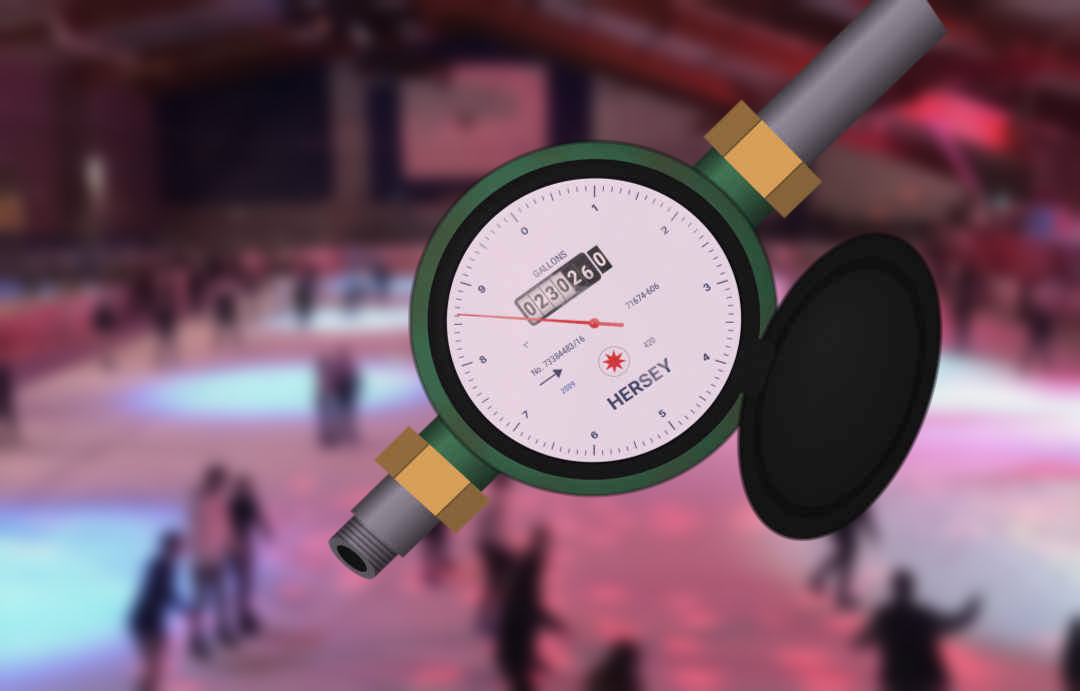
230258.6 gal
